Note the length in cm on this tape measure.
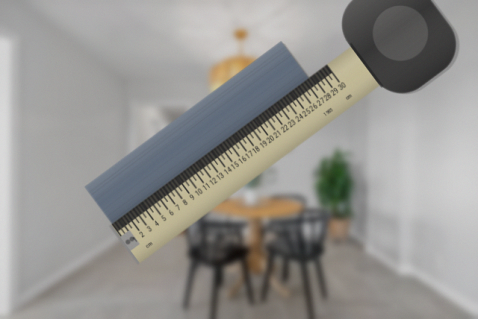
27.5 cm
